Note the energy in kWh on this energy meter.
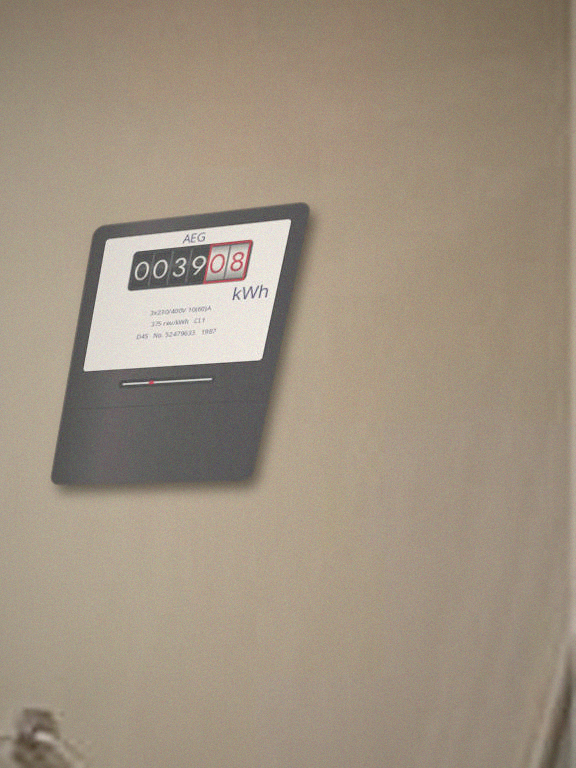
39.08 kWh
